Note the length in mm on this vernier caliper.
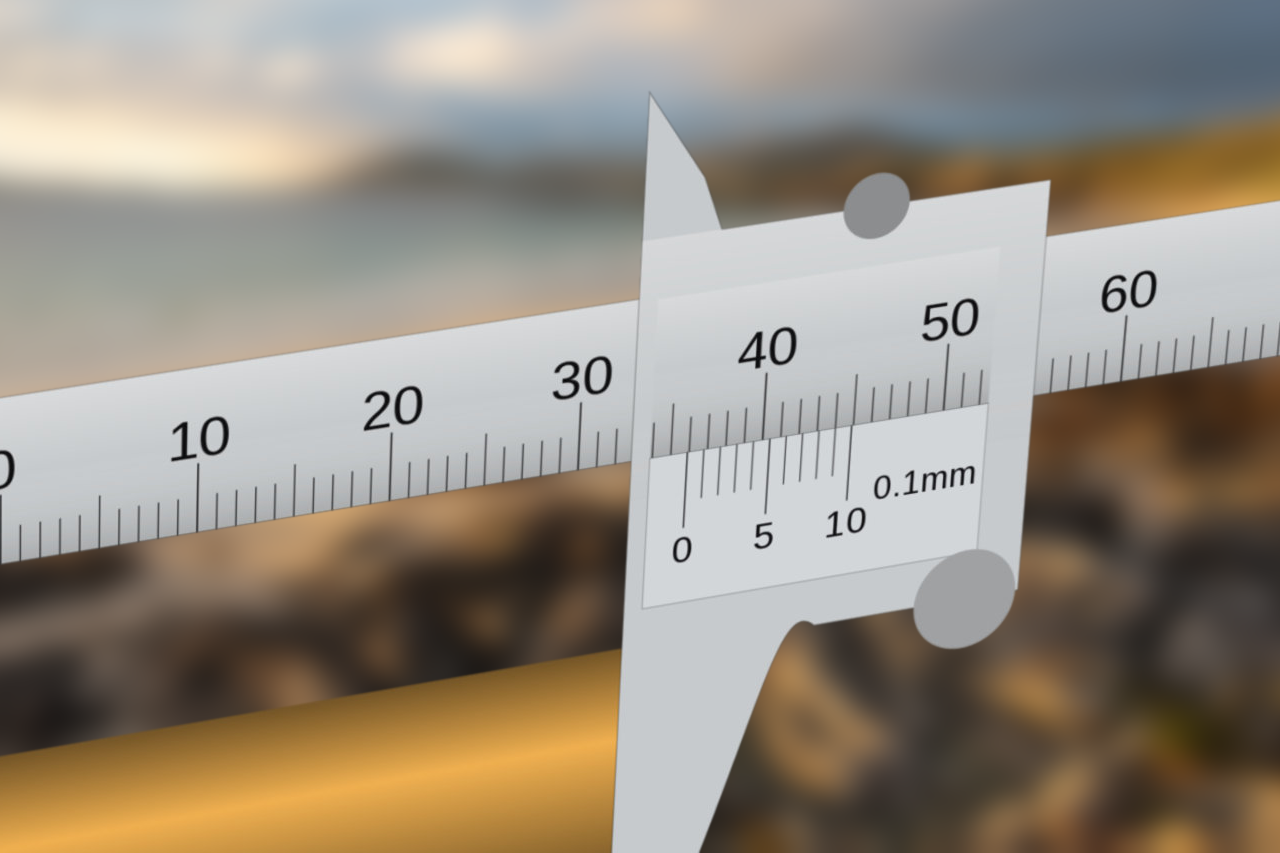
35.9 mm
